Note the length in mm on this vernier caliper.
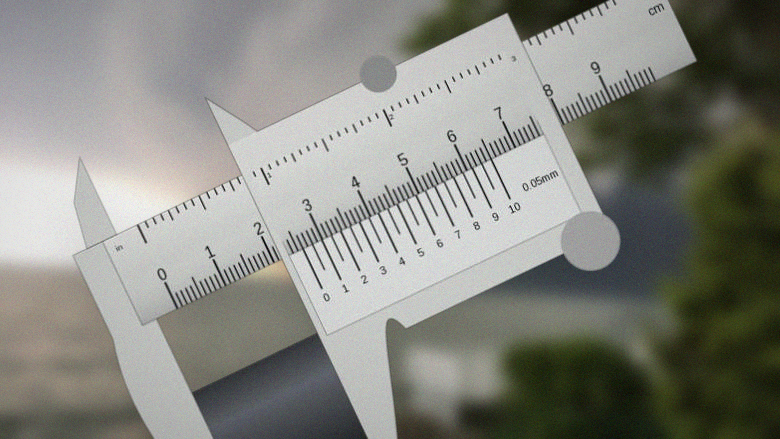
26.0 mm
